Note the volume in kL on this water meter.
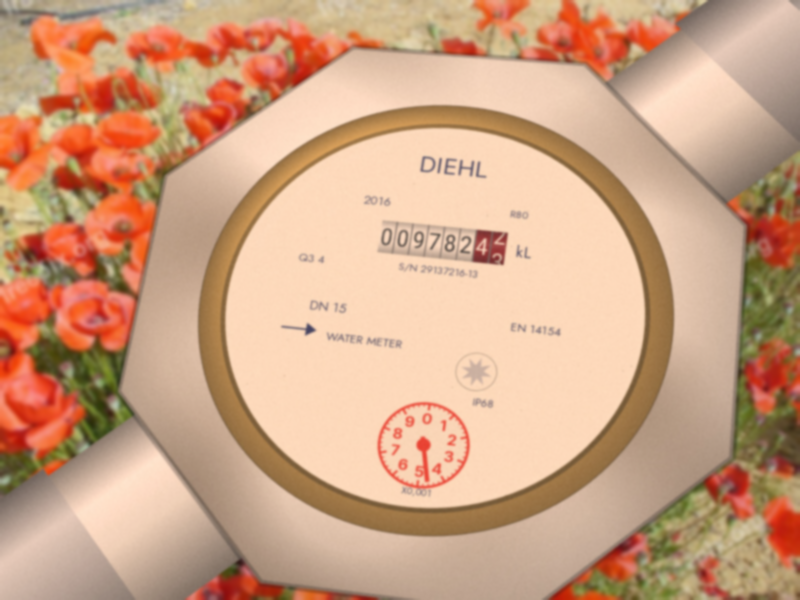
9782.424 kL
